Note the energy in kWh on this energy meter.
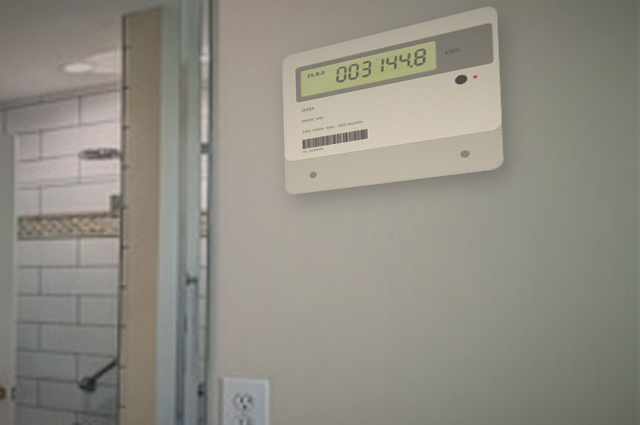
3144.8 kWh
